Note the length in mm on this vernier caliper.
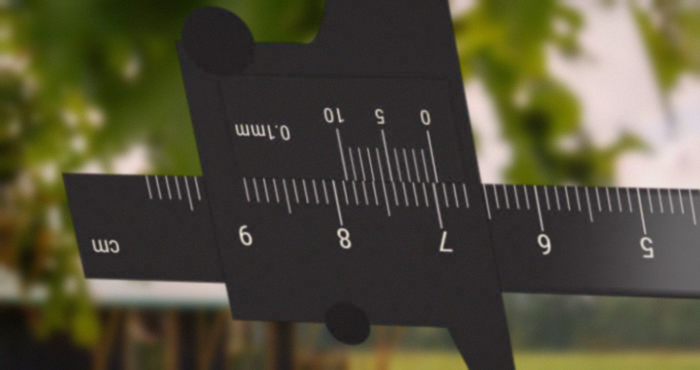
69.6 mm
